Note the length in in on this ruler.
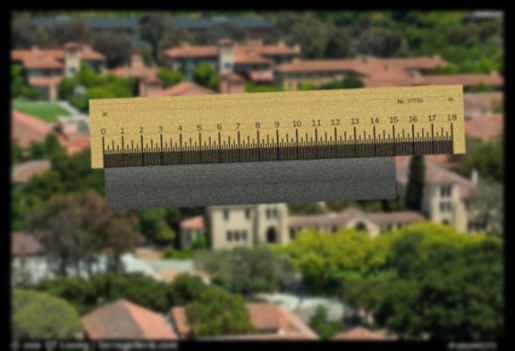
15 in
